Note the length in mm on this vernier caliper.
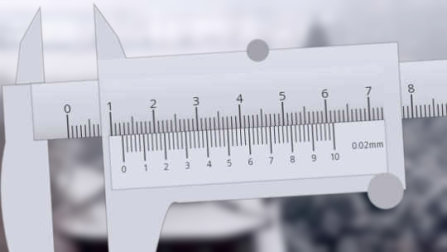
12.5 mm
